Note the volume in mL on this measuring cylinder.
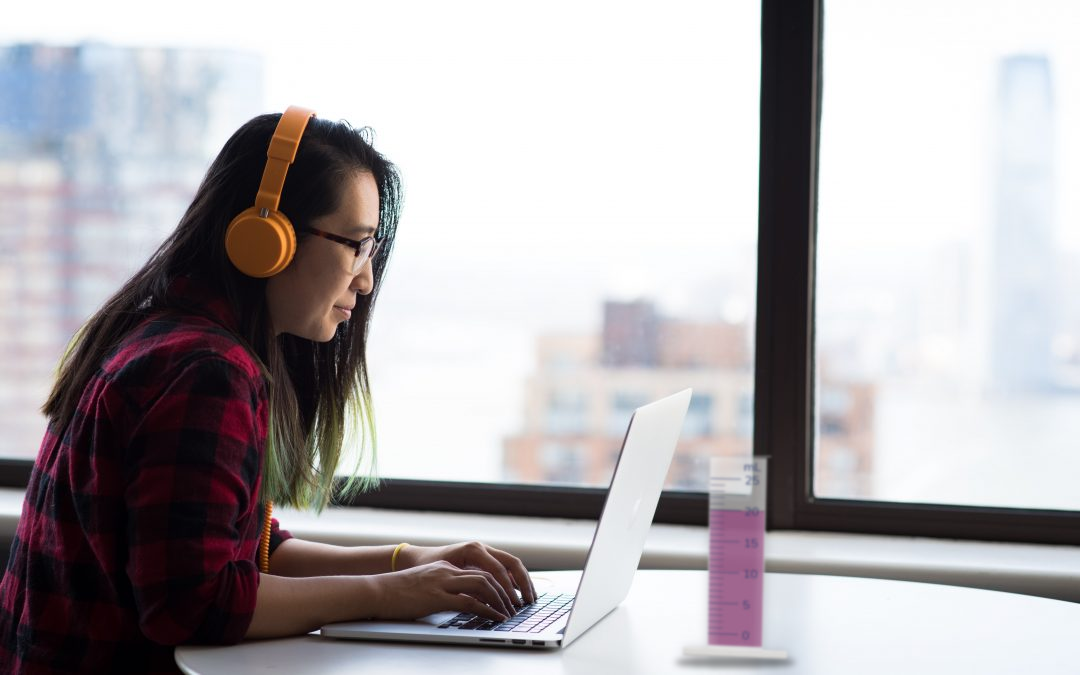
20 mL
